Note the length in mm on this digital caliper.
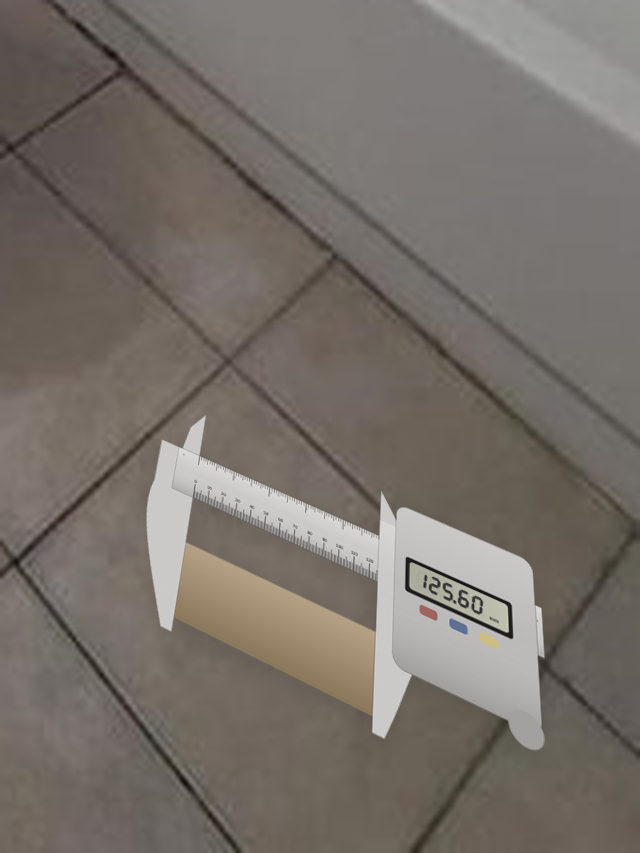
125.60 mm
